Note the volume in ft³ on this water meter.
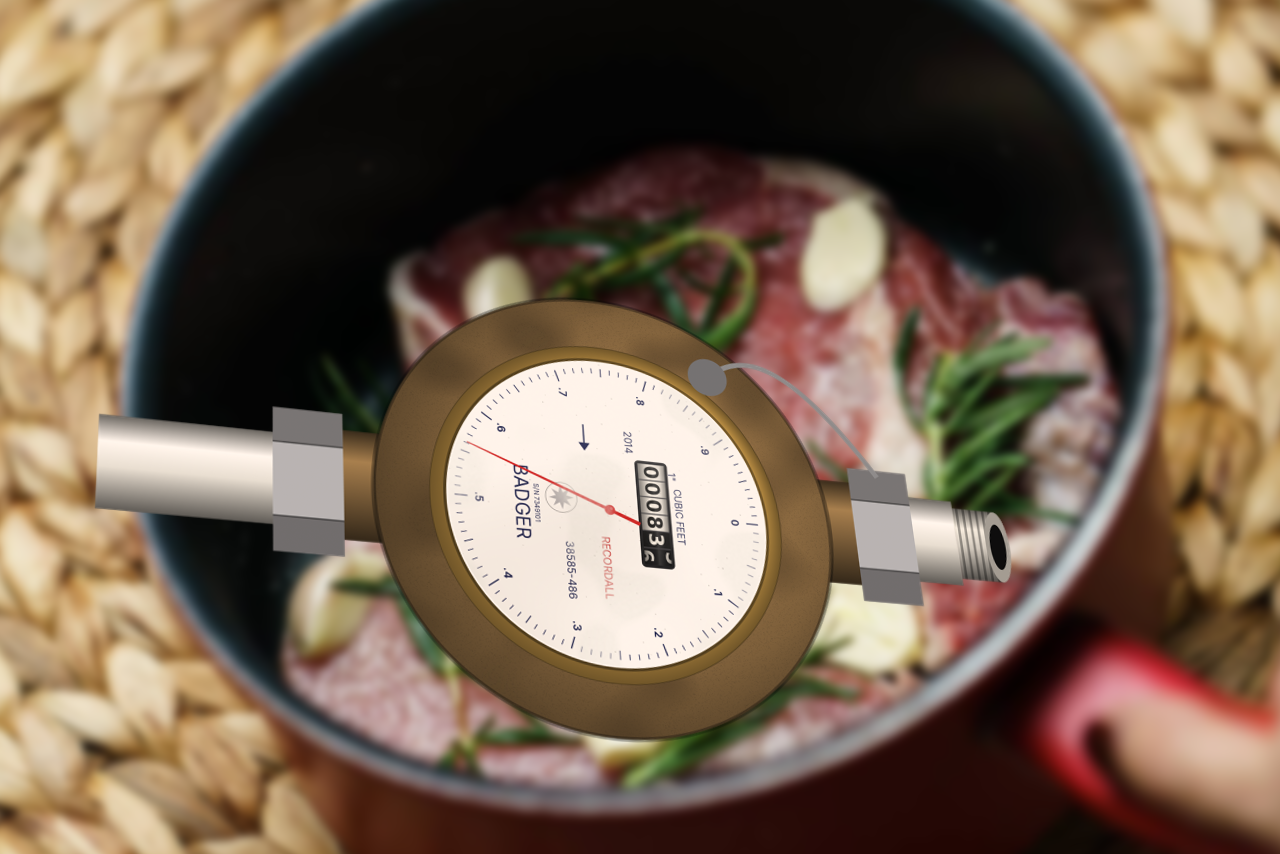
835.56 ft³
